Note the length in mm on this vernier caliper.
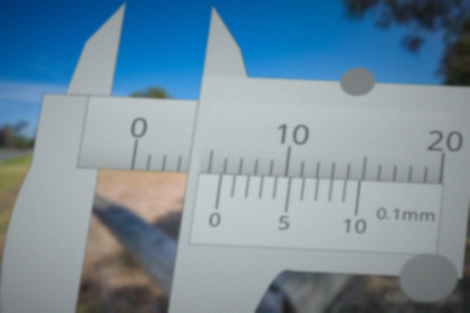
5.8 mm
